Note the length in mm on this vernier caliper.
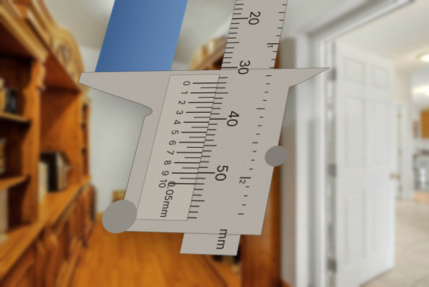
33.0 mm
